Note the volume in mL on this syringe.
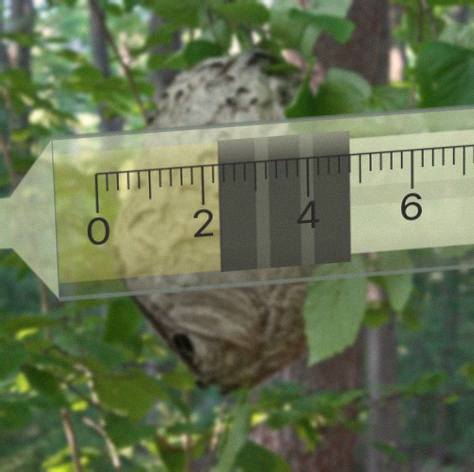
2.3 mL
